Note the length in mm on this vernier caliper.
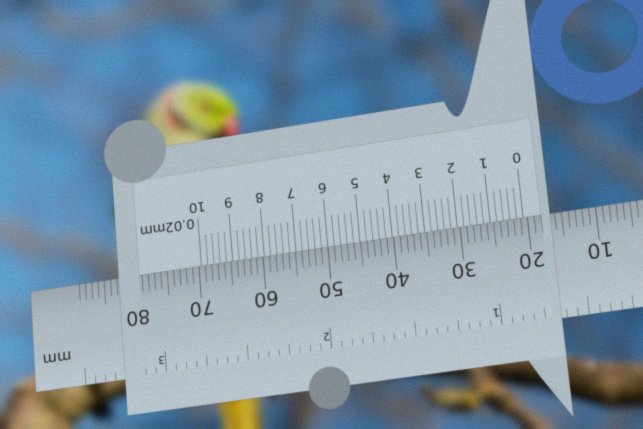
20.6 mm
